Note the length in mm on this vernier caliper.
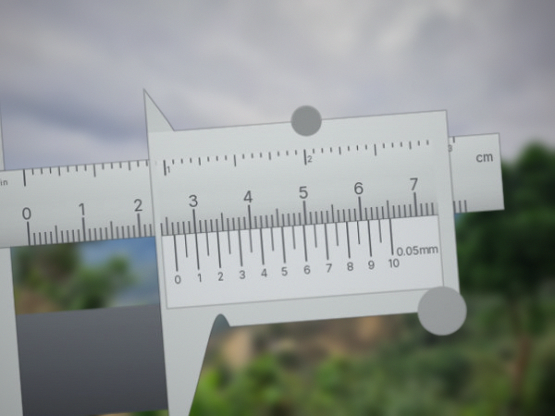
26.2 mm
